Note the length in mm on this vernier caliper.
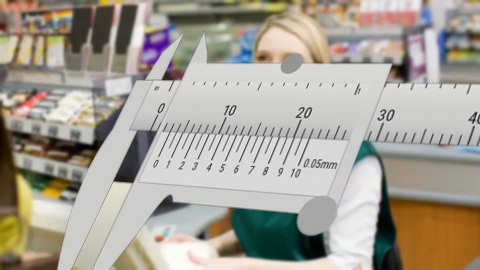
3.0 mm
